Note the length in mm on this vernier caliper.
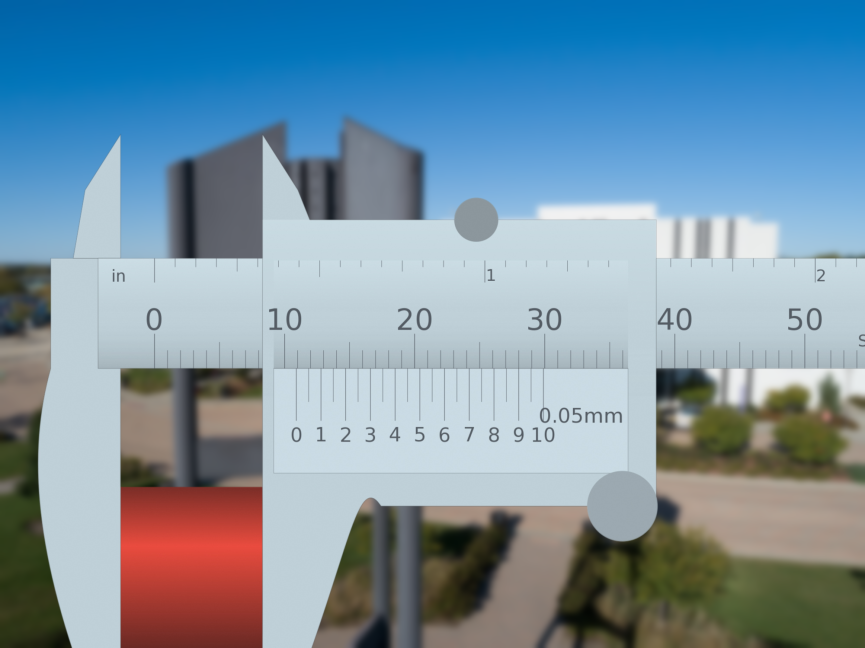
10.9 mm
